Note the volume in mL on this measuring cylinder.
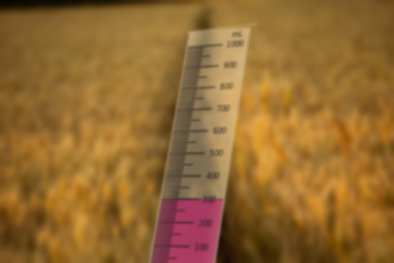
300 mL
